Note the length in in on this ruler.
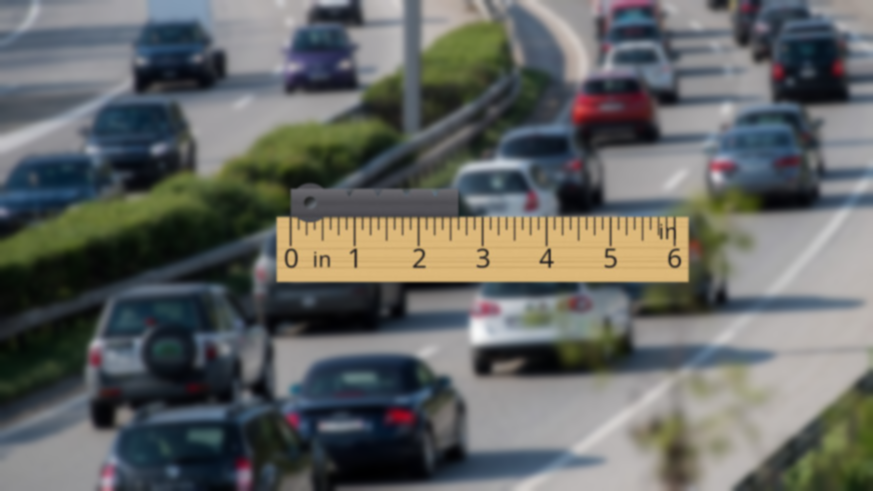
2.625 in
